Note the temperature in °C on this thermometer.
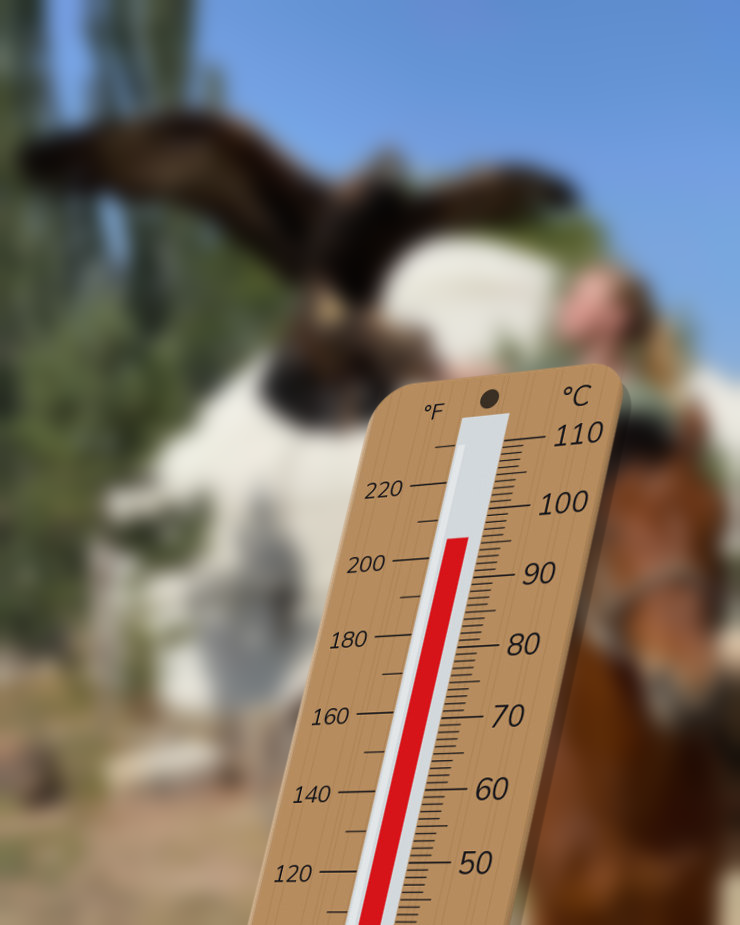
96 °C
